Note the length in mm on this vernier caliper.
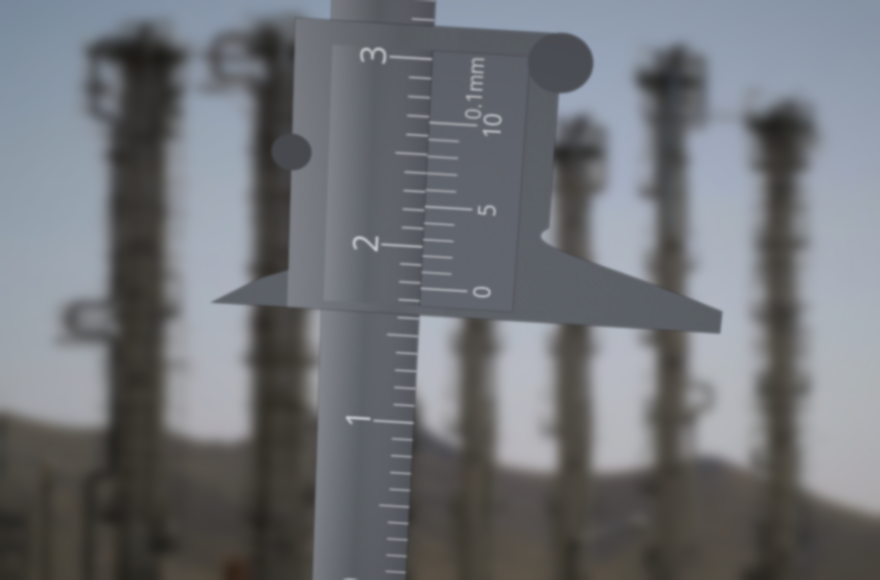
17.7 mm
